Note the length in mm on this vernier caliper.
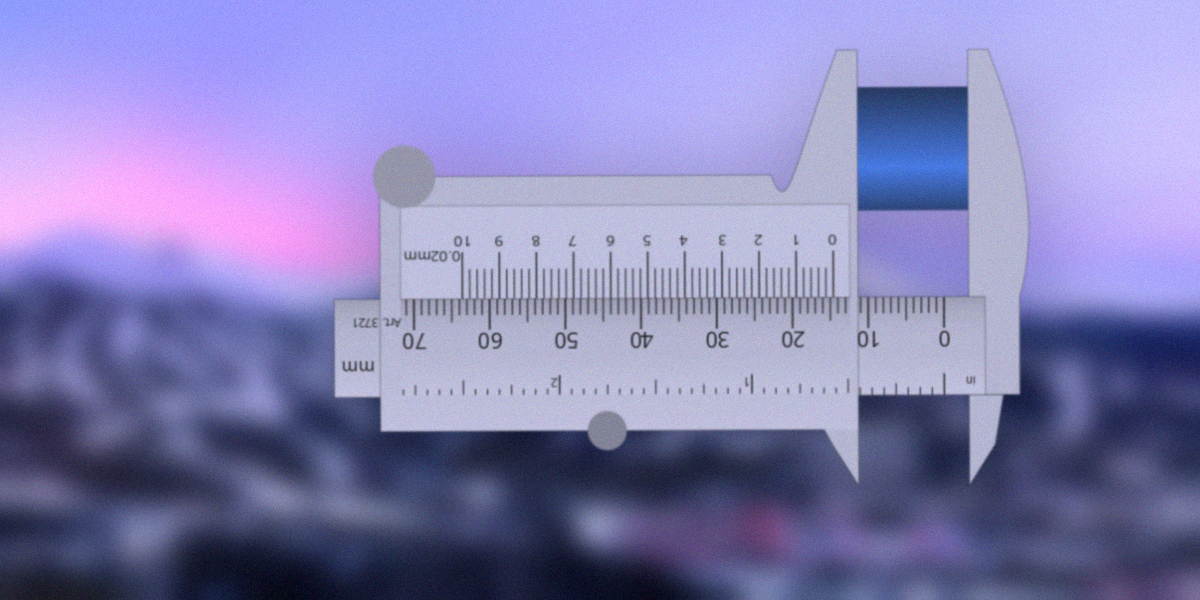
14.6 mm
